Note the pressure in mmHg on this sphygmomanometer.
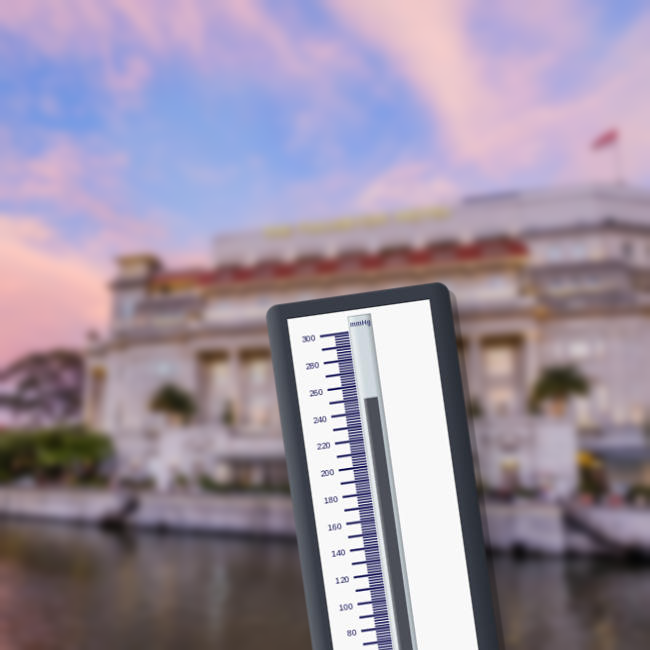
250 mmHg
